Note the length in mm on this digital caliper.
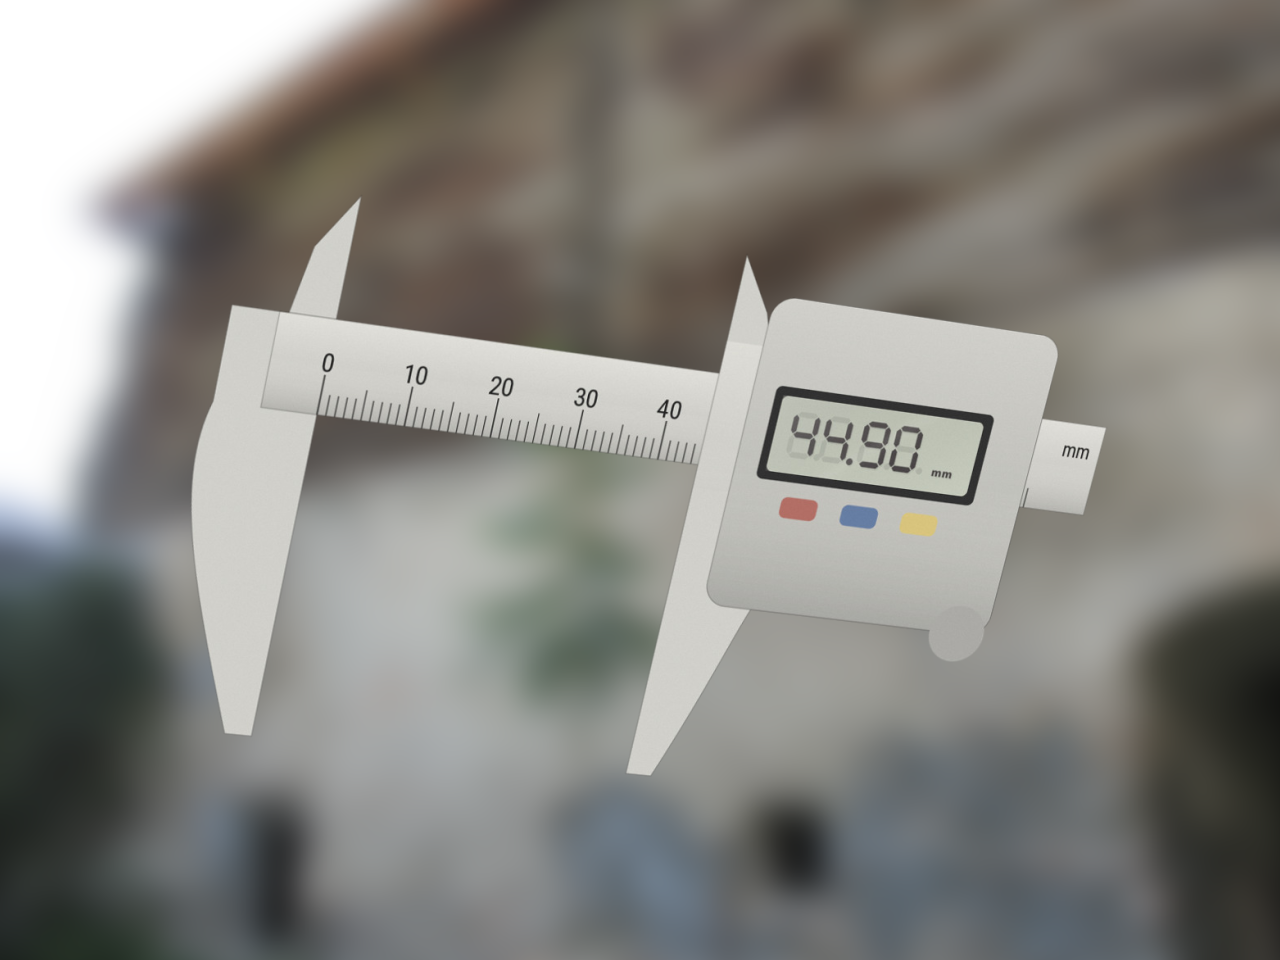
44.90 mm
